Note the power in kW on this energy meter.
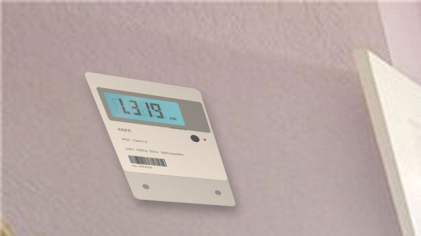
1.319 kW
